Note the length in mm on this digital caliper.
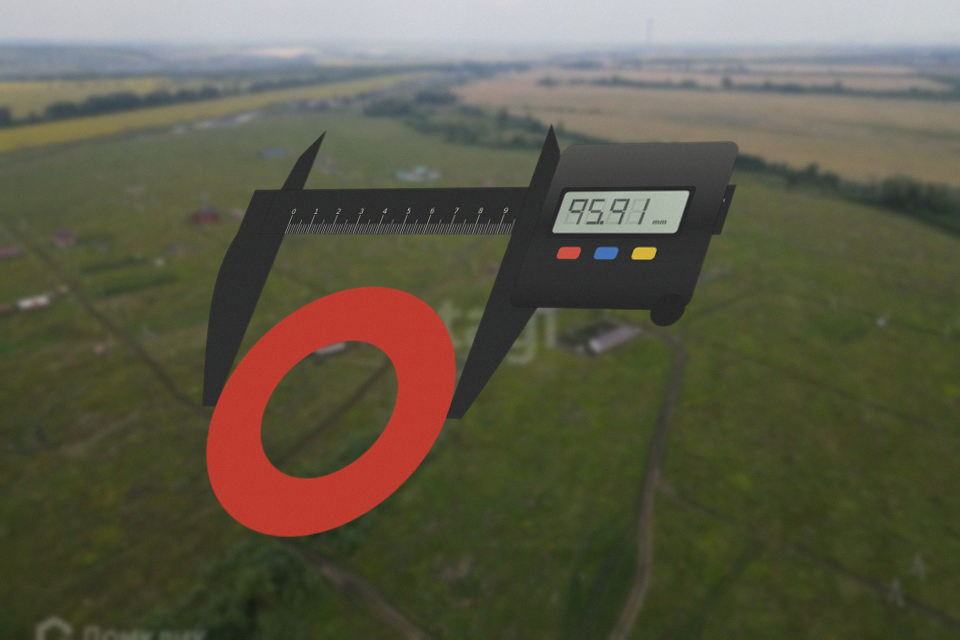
95.91 mm
